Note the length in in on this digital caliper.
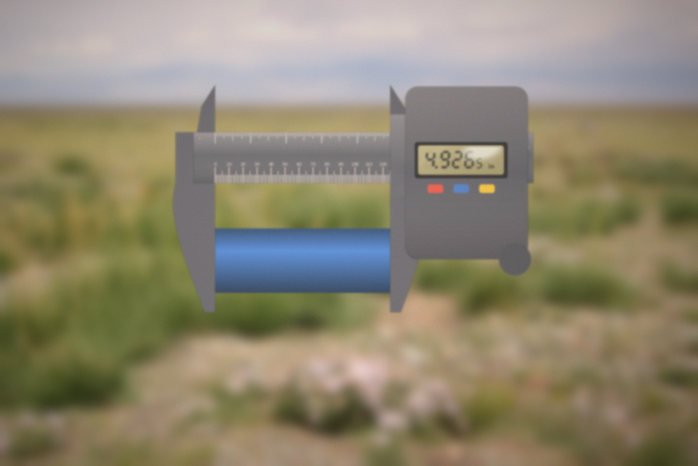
4.9265 in
